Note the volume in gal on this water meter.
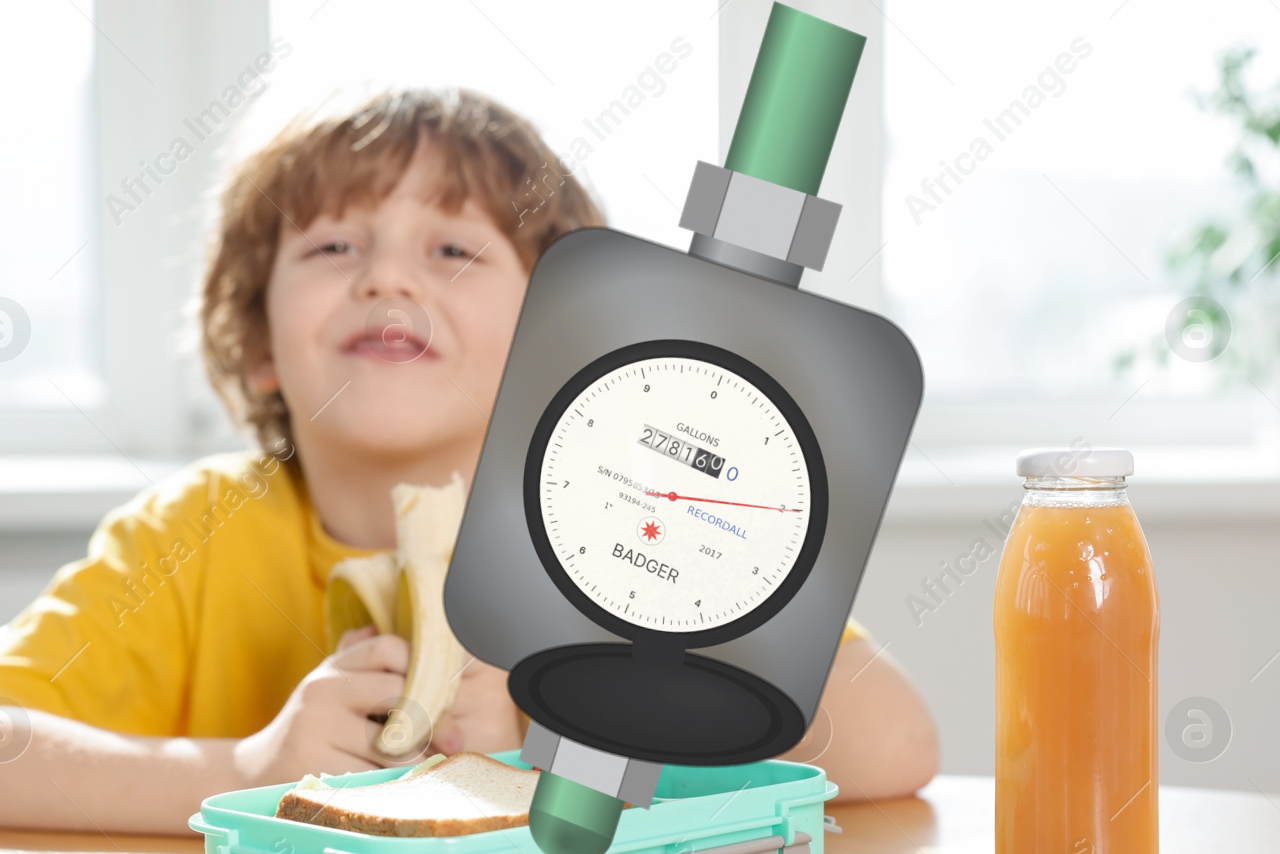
2781602.0 gal
